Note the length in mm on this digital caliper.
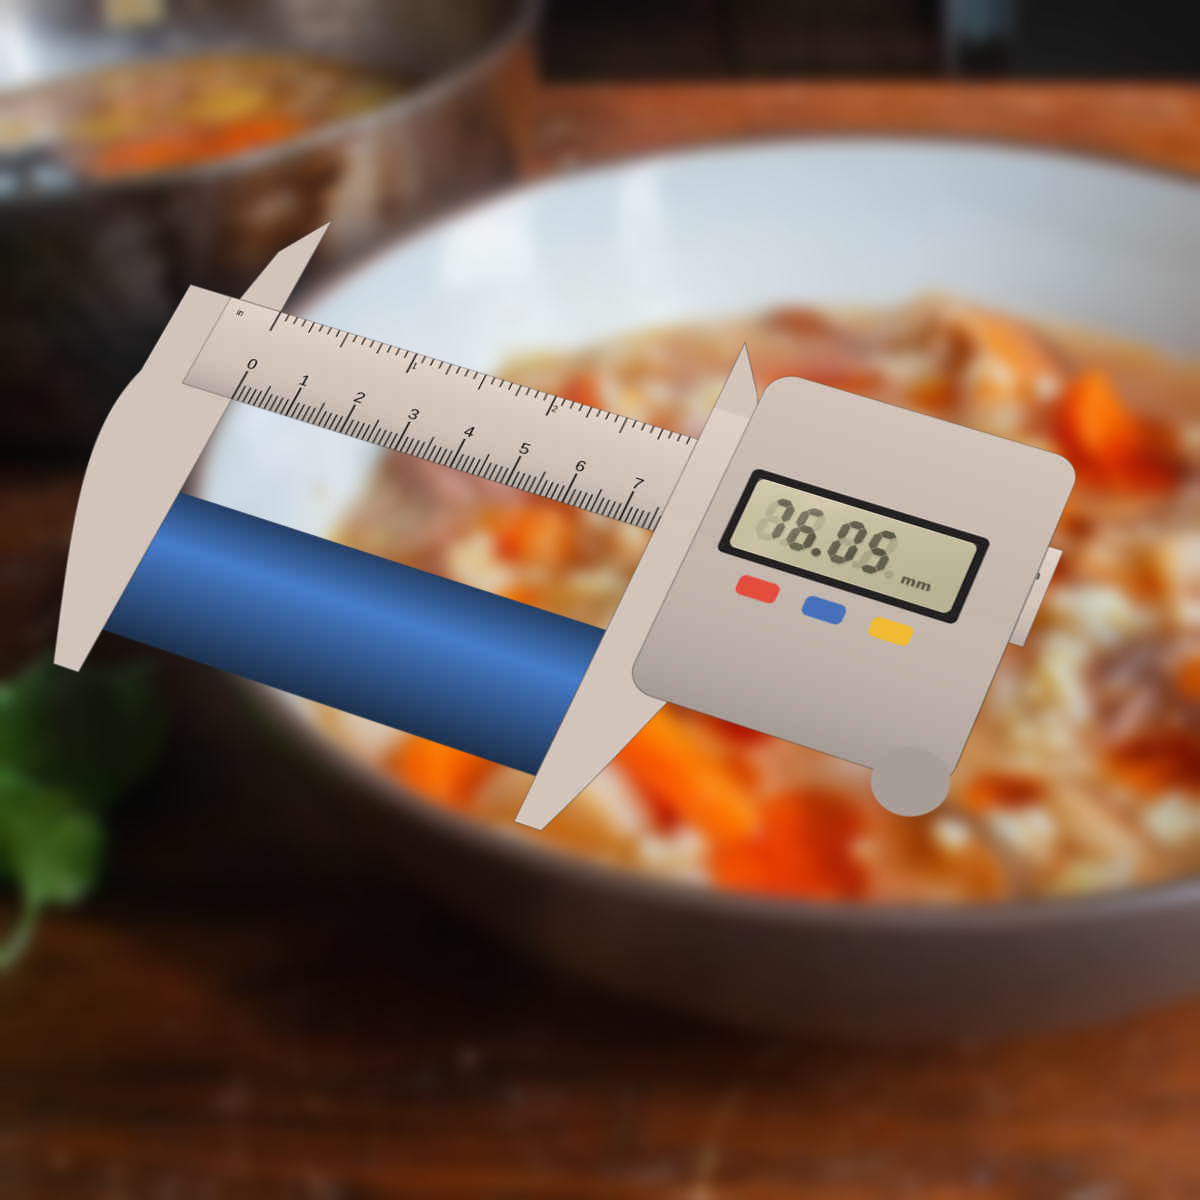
76.05 mm
